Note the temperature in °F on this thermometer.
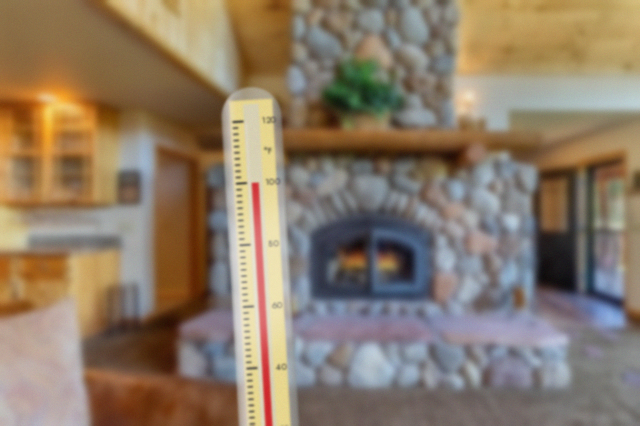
100 °F
